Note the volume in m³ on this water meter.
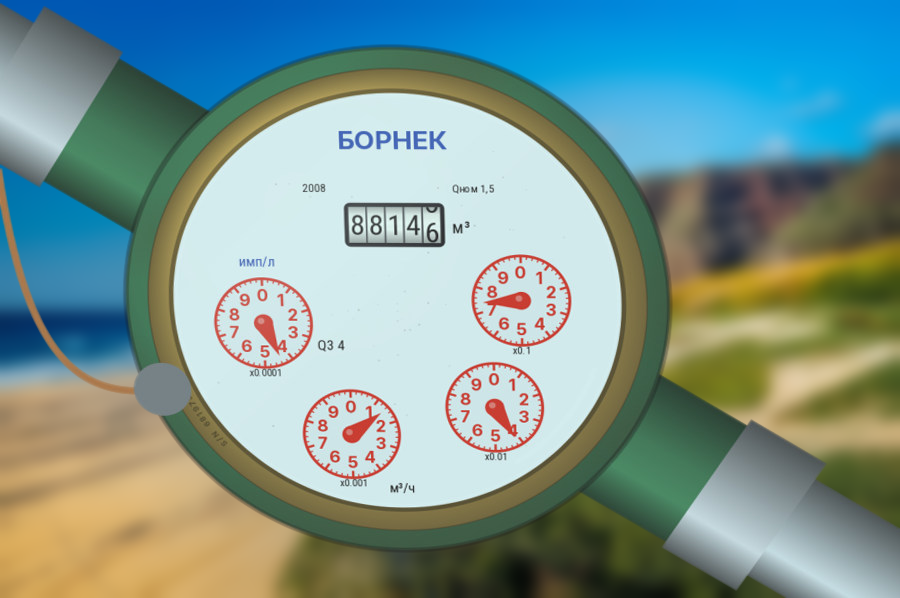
88145.7414 m³
